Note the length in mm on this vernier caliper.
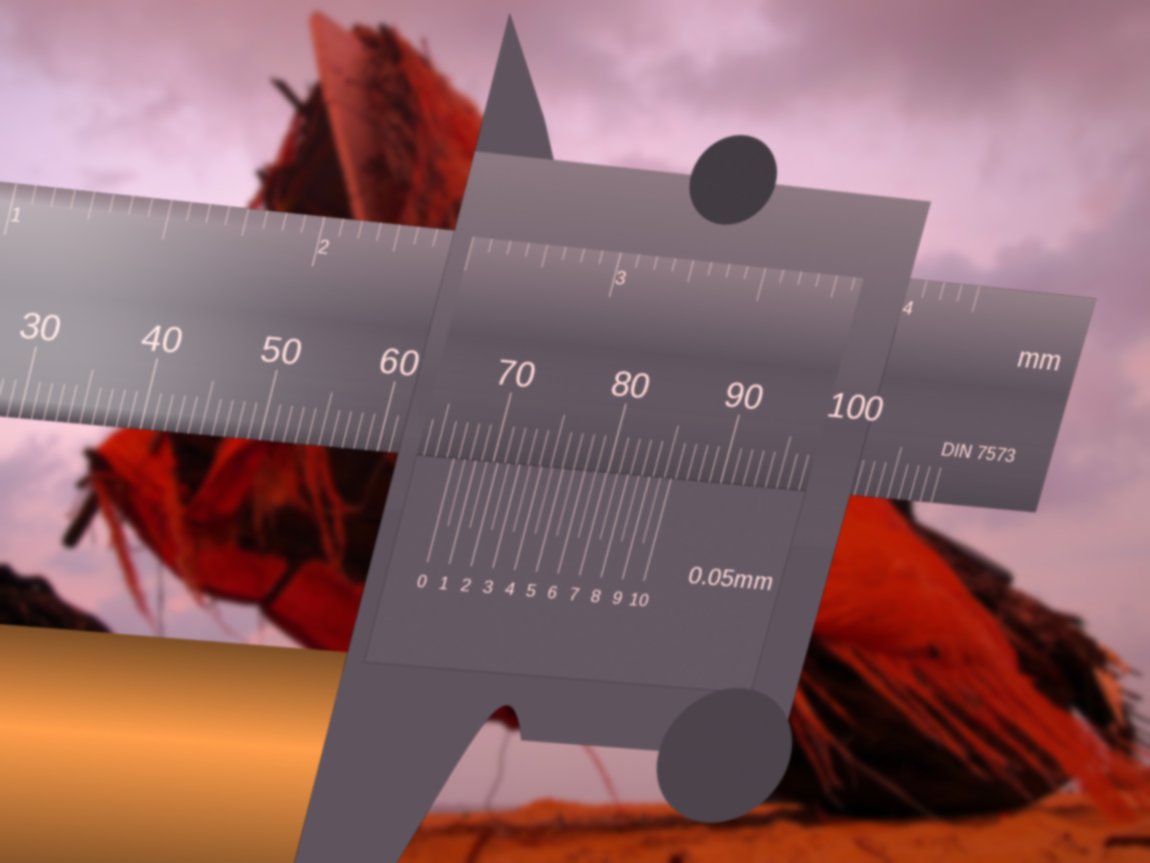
66.6 mm
